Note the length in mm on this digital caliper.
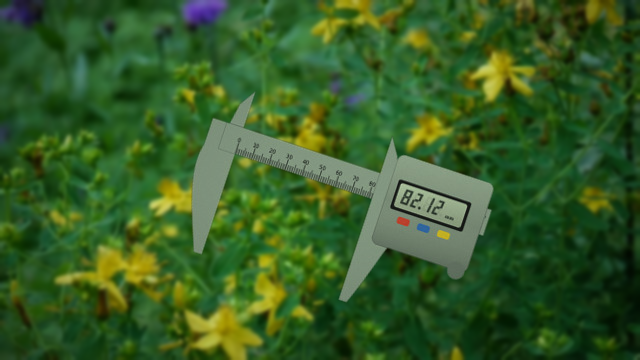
82.12 mm
